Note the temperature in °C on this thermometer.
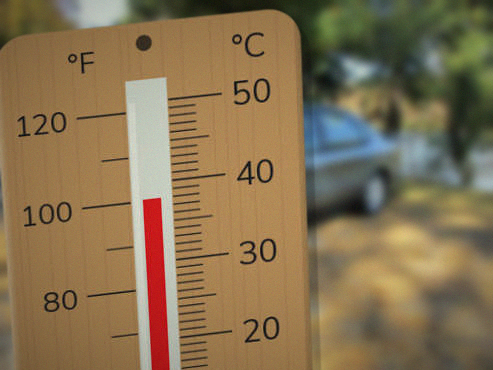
38 °C
